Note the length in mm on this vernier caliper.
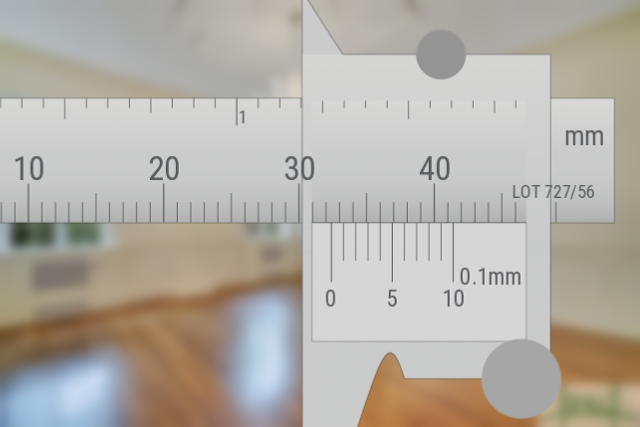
32.4 mm
